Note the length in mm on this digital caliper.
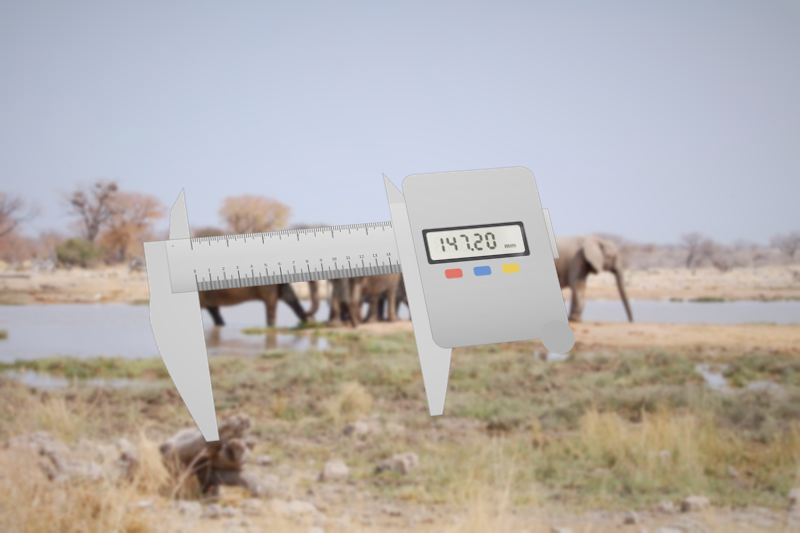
147.20 mm
